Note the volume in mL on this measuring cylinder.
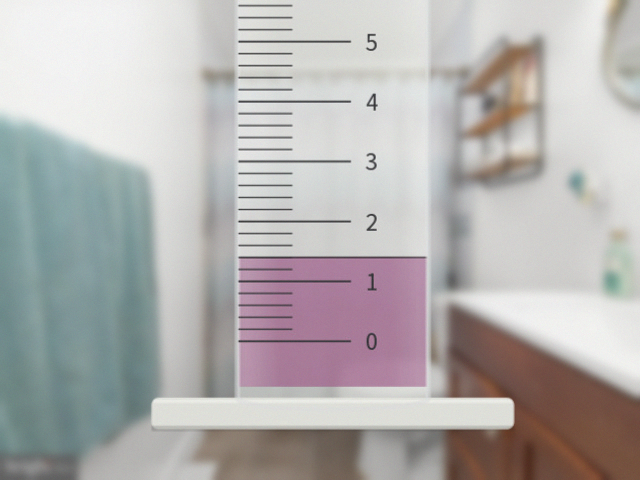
1.4 mL
